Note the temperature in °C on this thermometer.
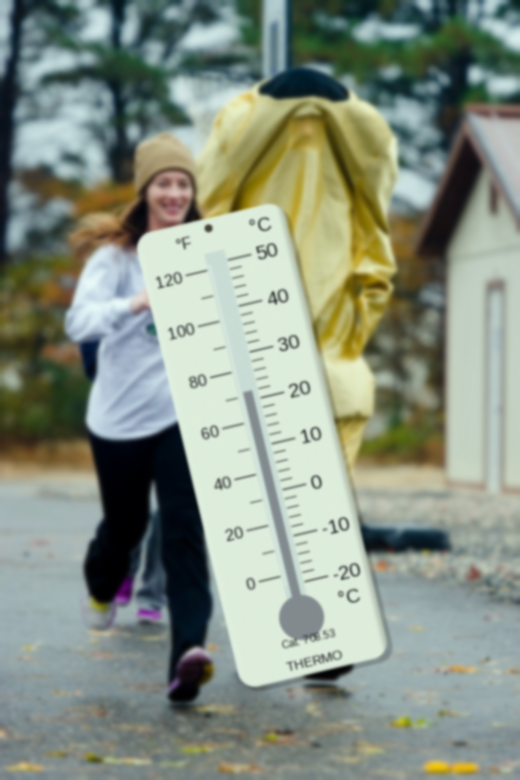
22 °C
